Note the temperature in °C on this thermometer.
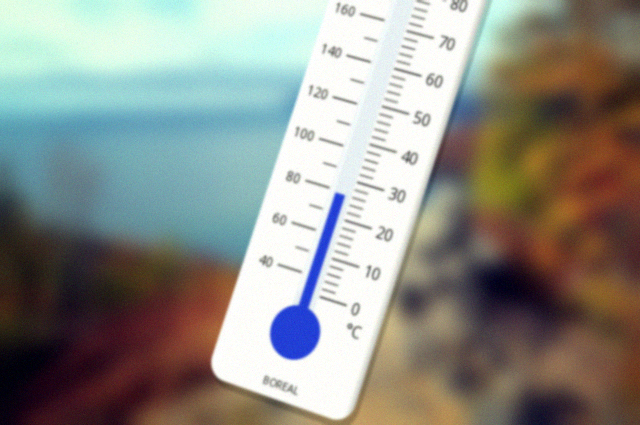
26 °C
